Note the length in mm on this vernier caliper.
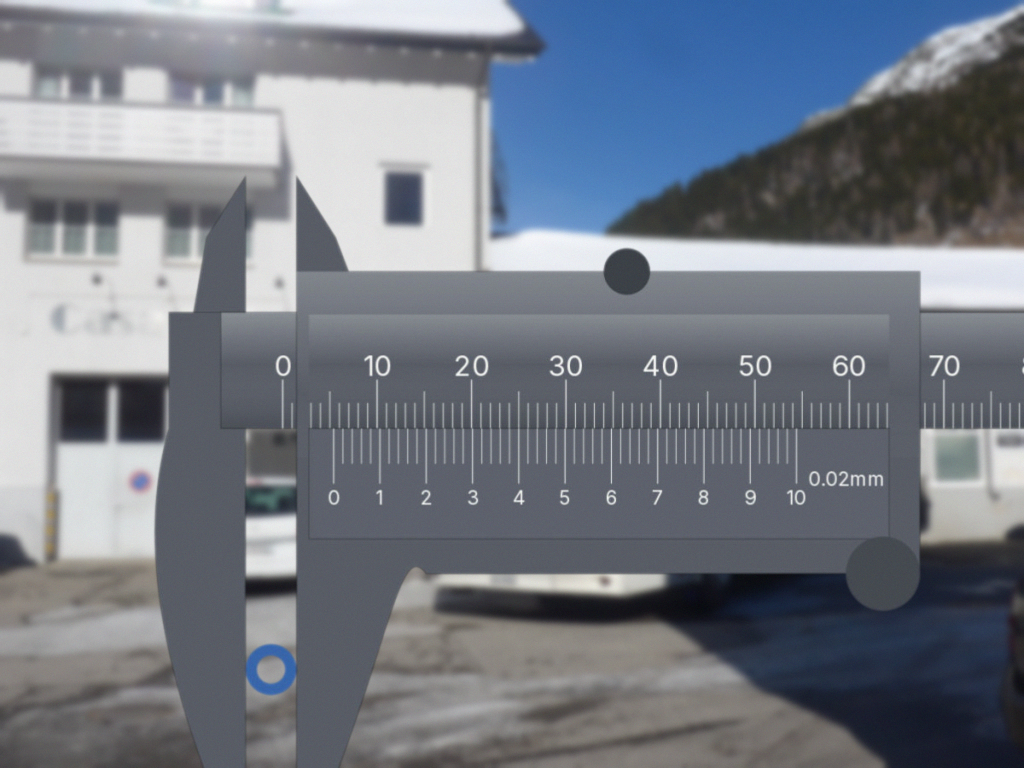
5.4 mm
